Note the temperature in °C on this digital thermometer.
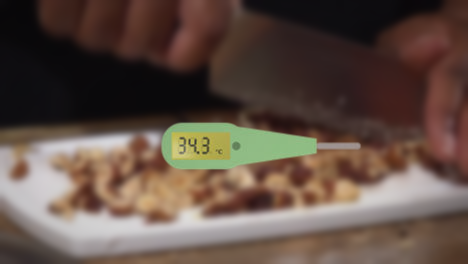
34.3 °C
